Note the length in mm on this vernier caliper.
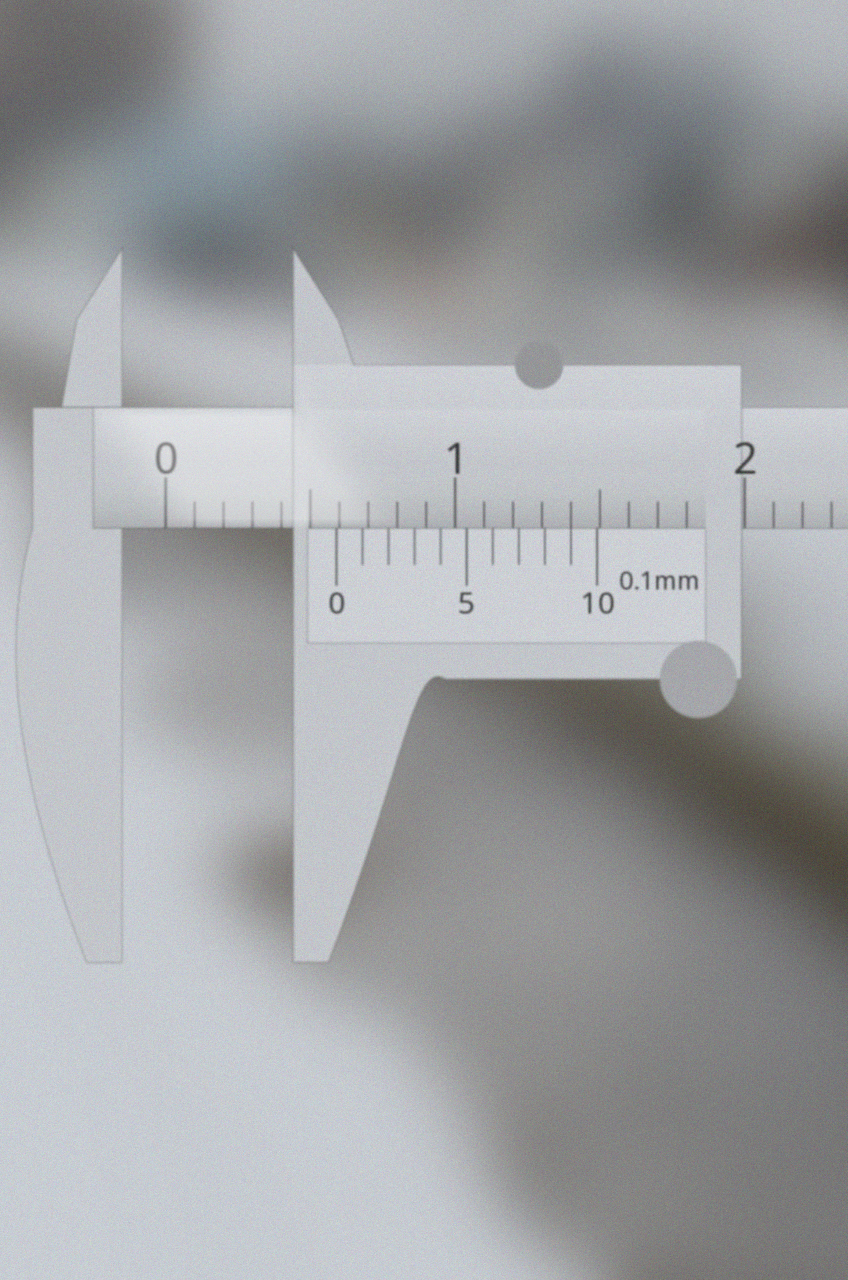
5.9 mm
